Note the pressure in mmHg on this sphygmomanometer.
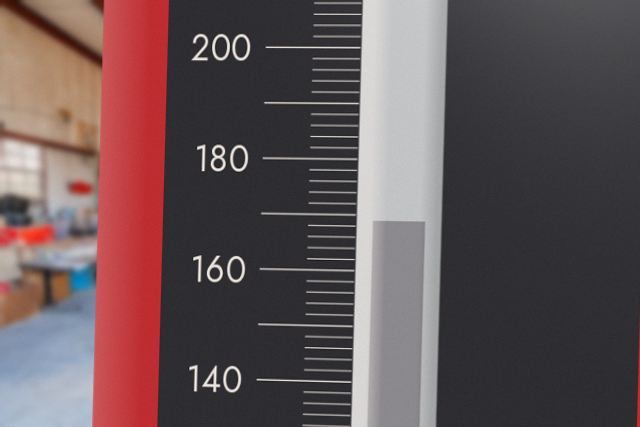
169 mmHg
